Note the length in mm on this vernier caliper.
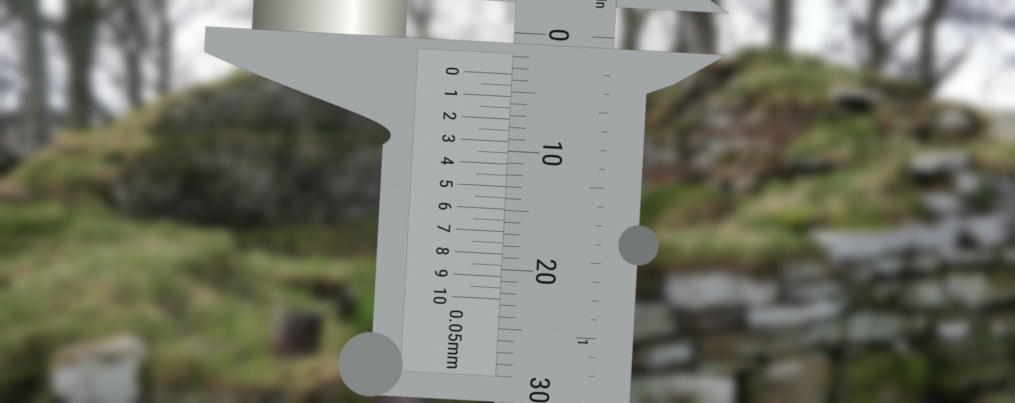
3.5 mm
